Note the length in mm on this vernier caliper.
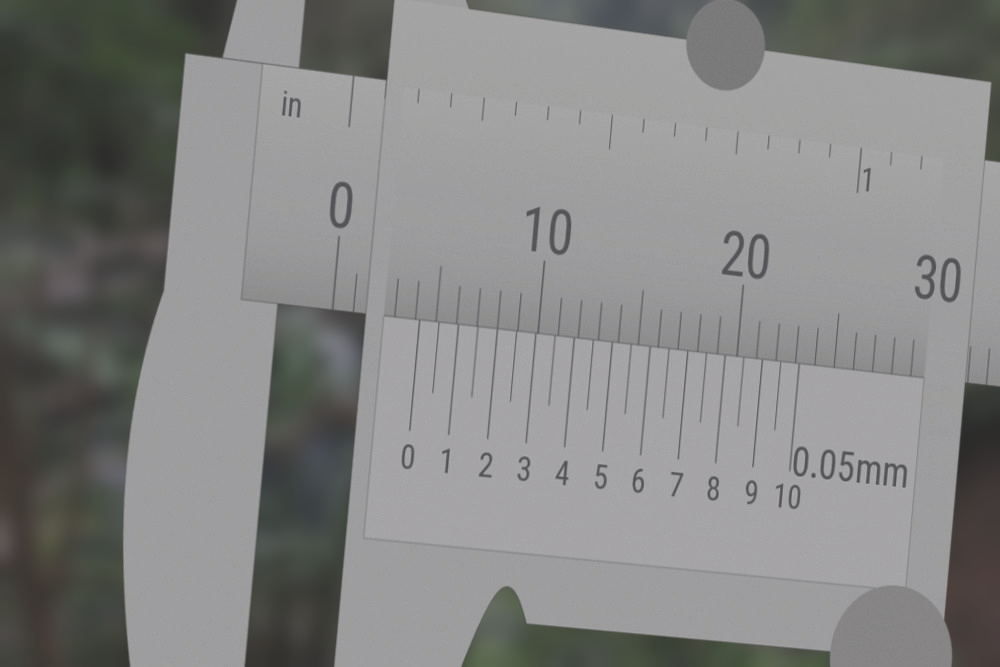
4.2 mm
